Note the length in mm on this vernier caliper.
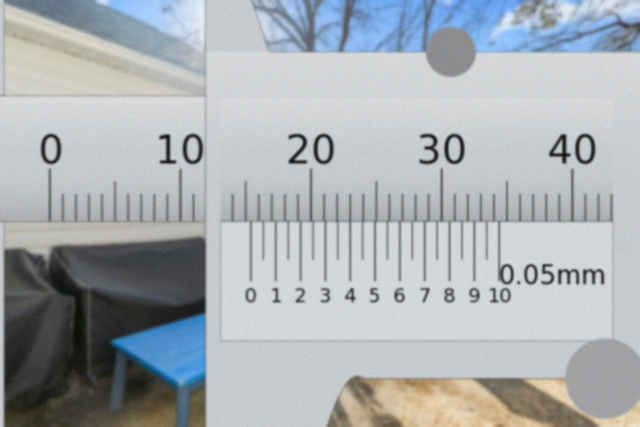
15.4 mm
